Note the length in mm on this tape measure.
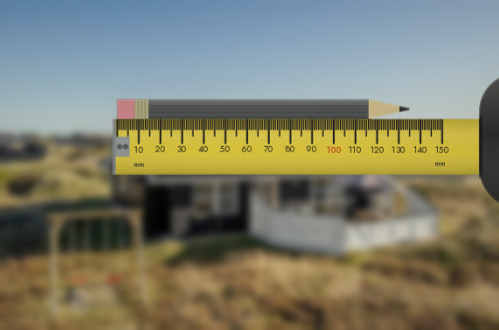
135 mm
